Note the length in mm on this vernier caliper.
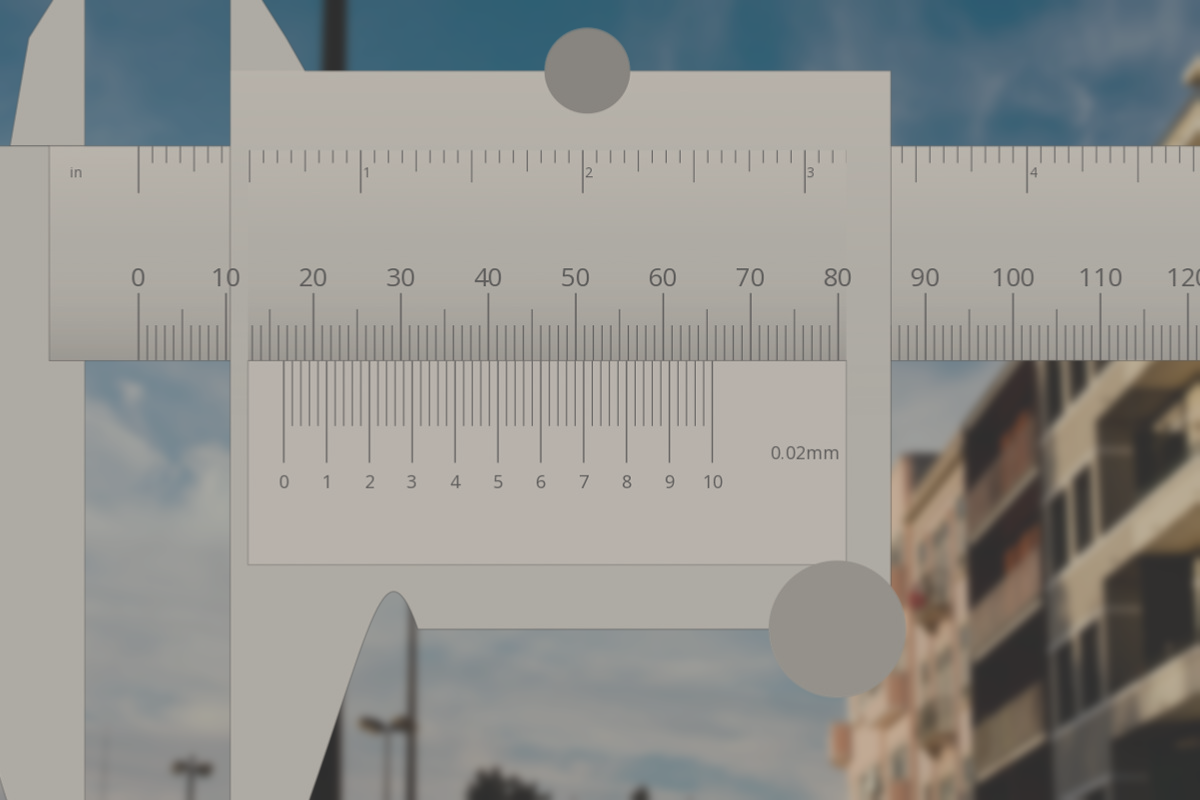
16.6 mm
